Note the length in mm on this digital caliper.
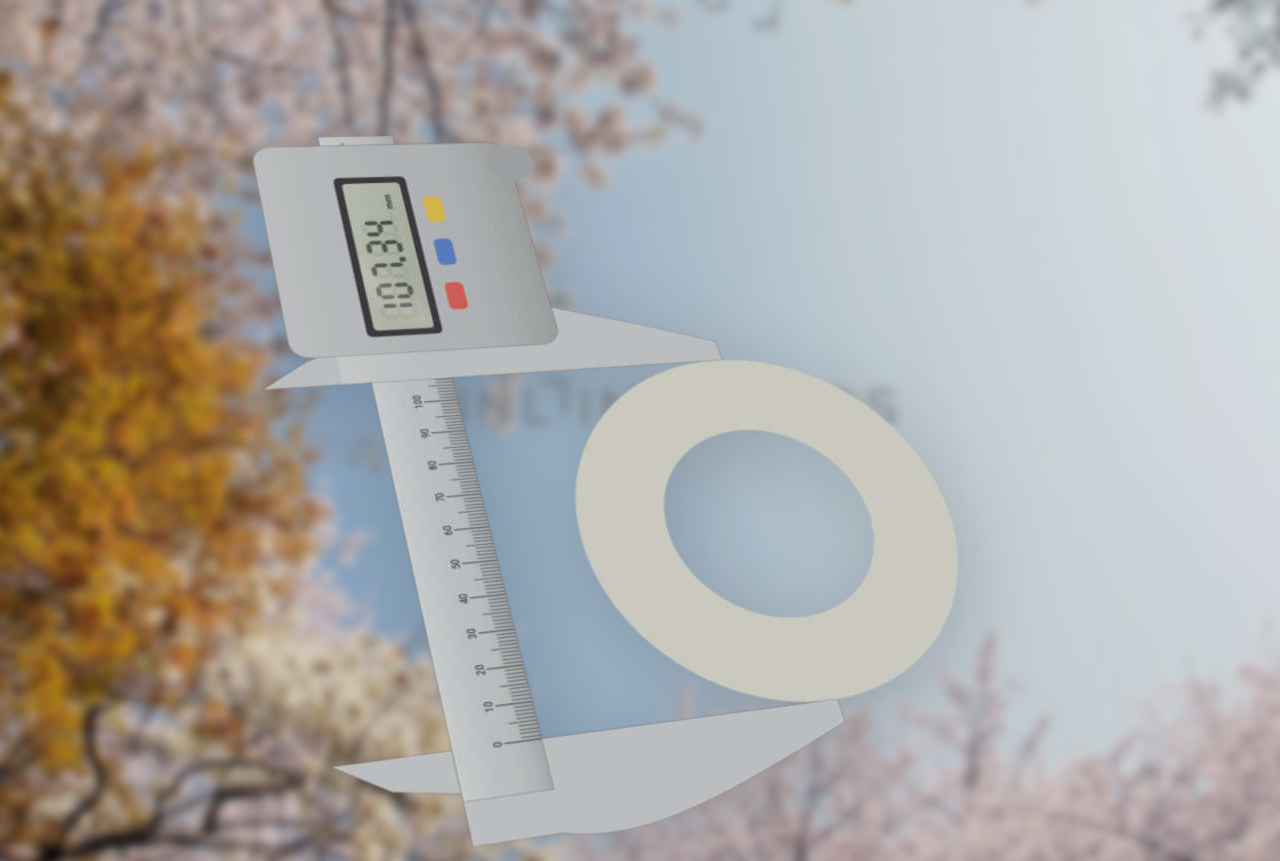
107.34 mm
